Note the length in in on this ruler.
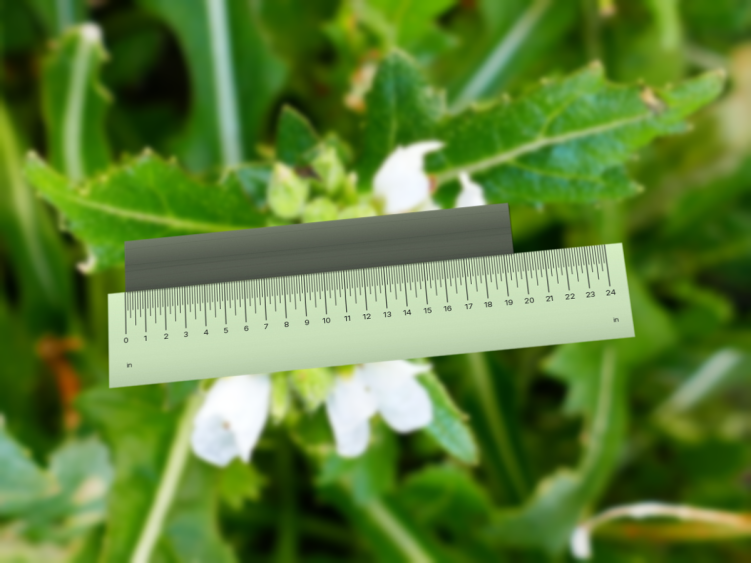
19.5 in
